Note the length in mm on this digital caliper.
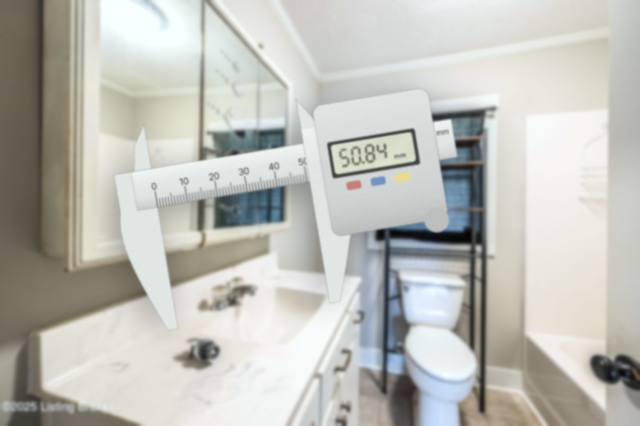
50.84 mm
